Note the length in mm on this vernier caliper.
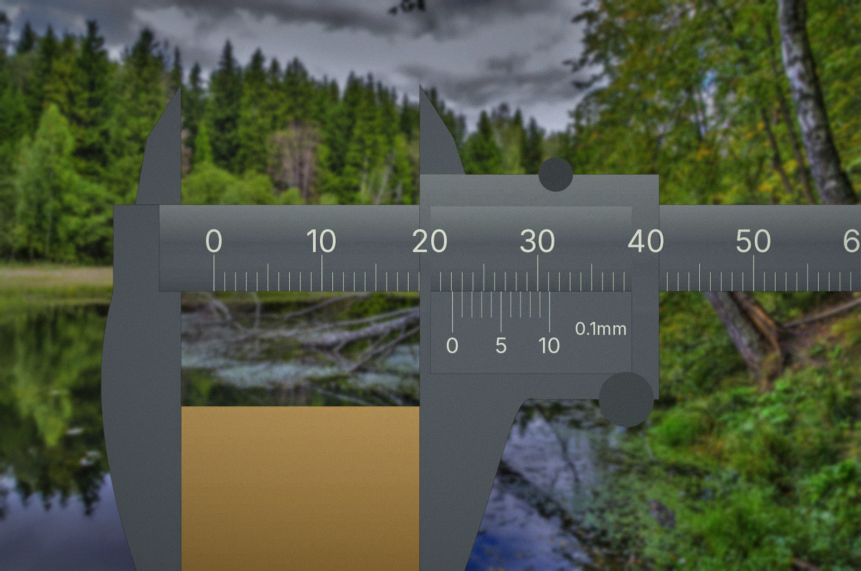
22.1 mm
